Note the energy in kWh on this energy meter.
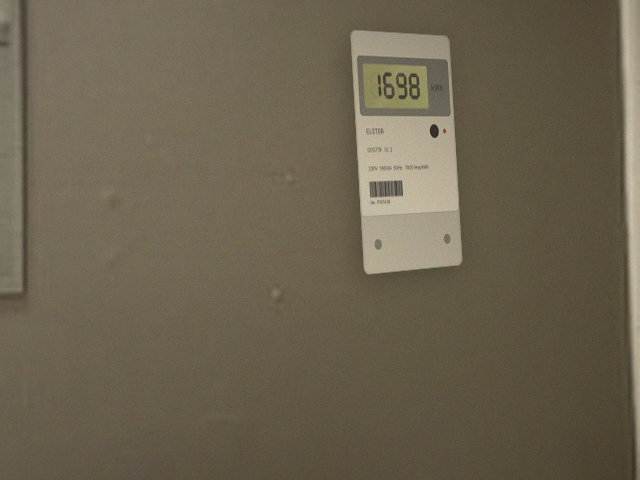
1698 kWh
